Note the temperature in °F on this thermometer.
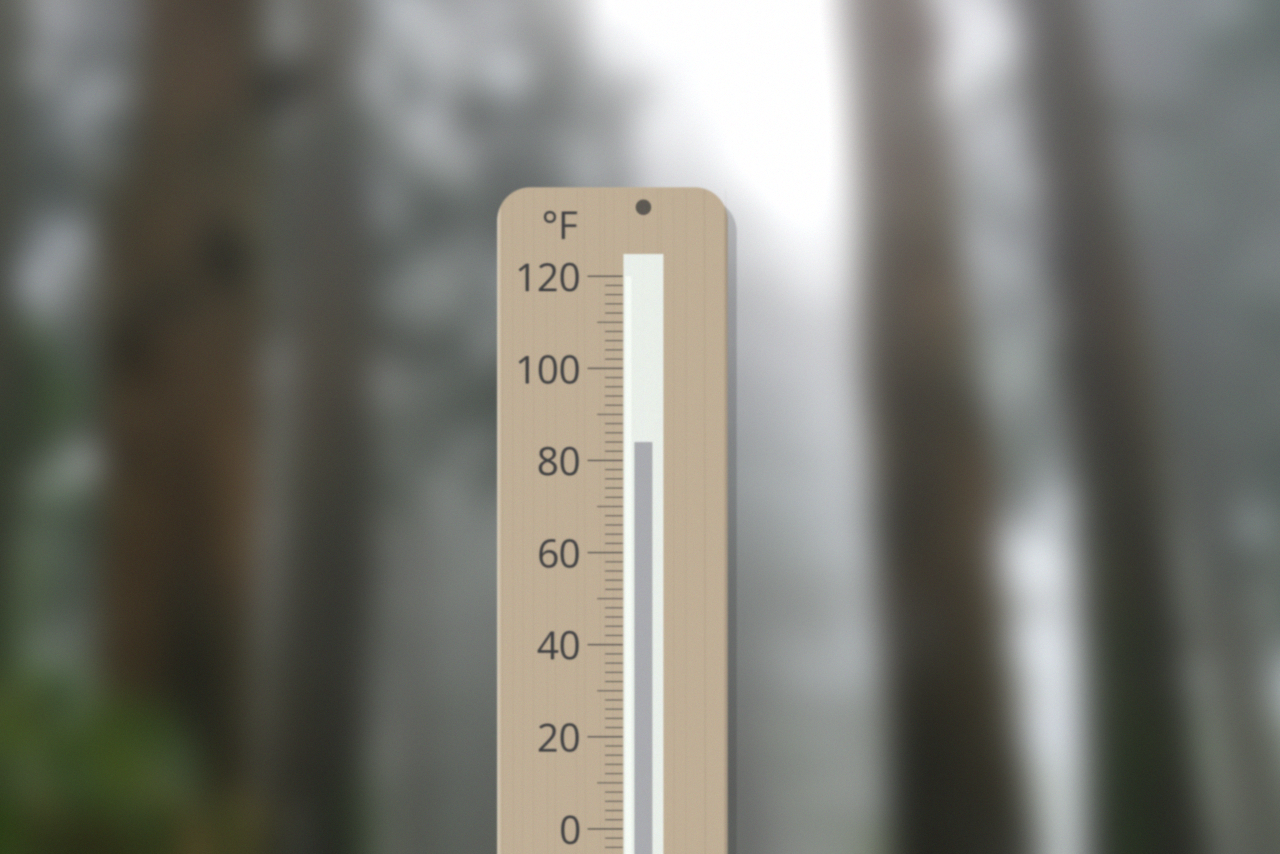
84 °F
